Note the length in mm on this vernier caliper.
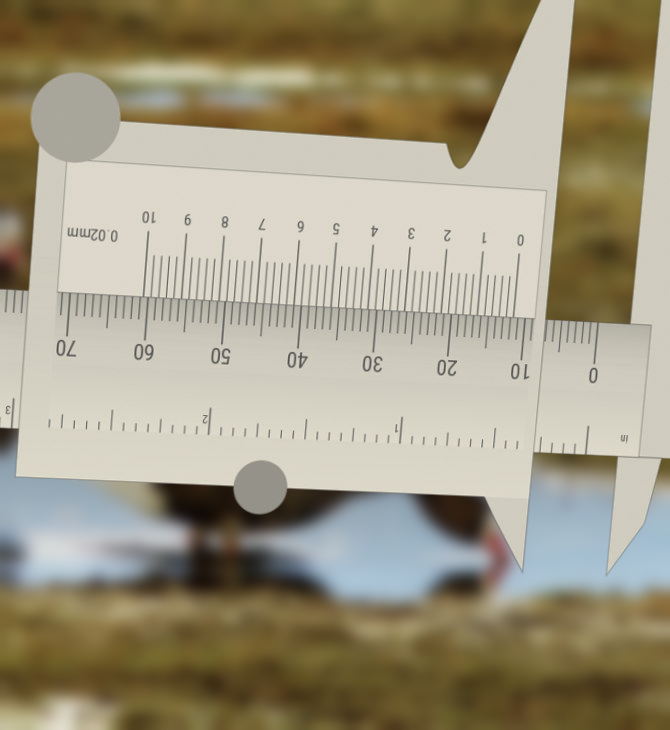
11.6 mm
